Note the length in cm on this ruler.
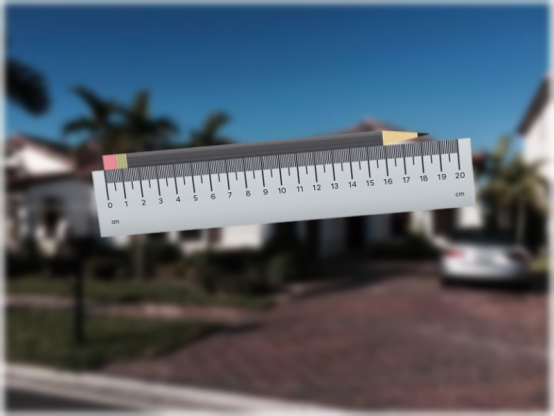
18.5 cm
